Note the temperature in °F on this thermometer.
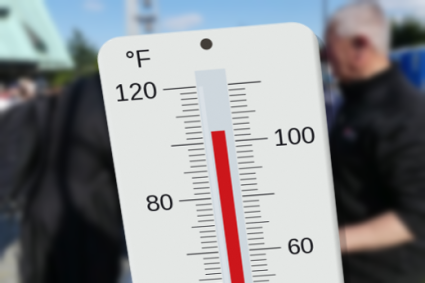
104 °F
